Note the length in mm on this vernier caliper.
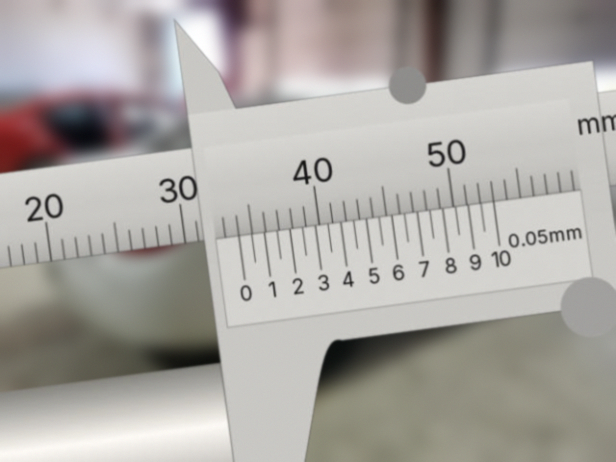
34.0 mm
